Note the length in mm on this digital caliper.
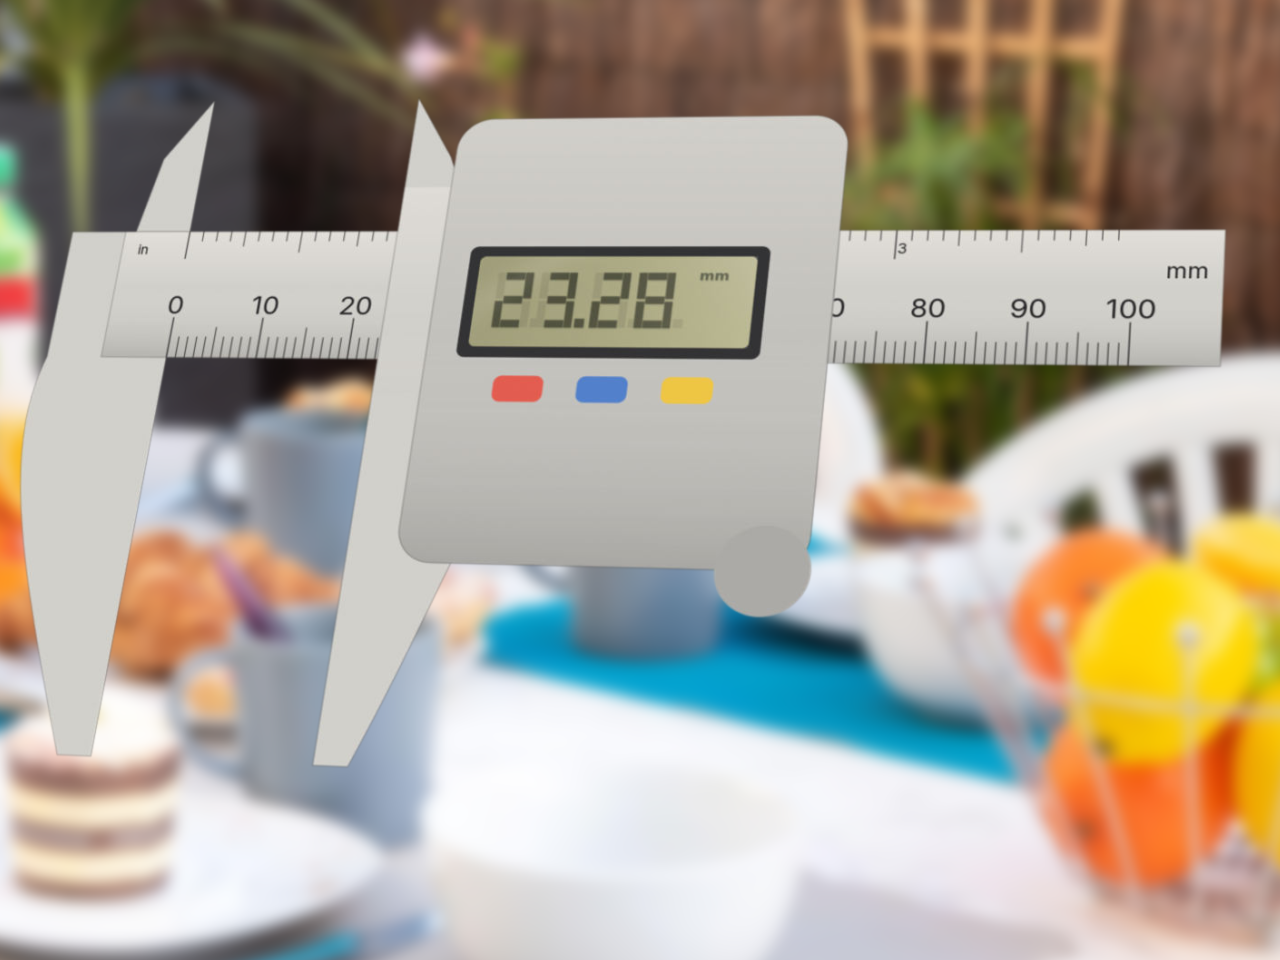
23.28 mm
